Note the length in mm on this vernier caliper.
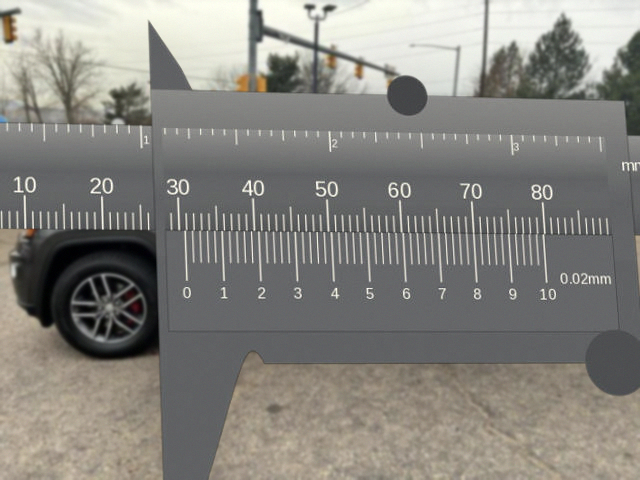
30.8 mm
